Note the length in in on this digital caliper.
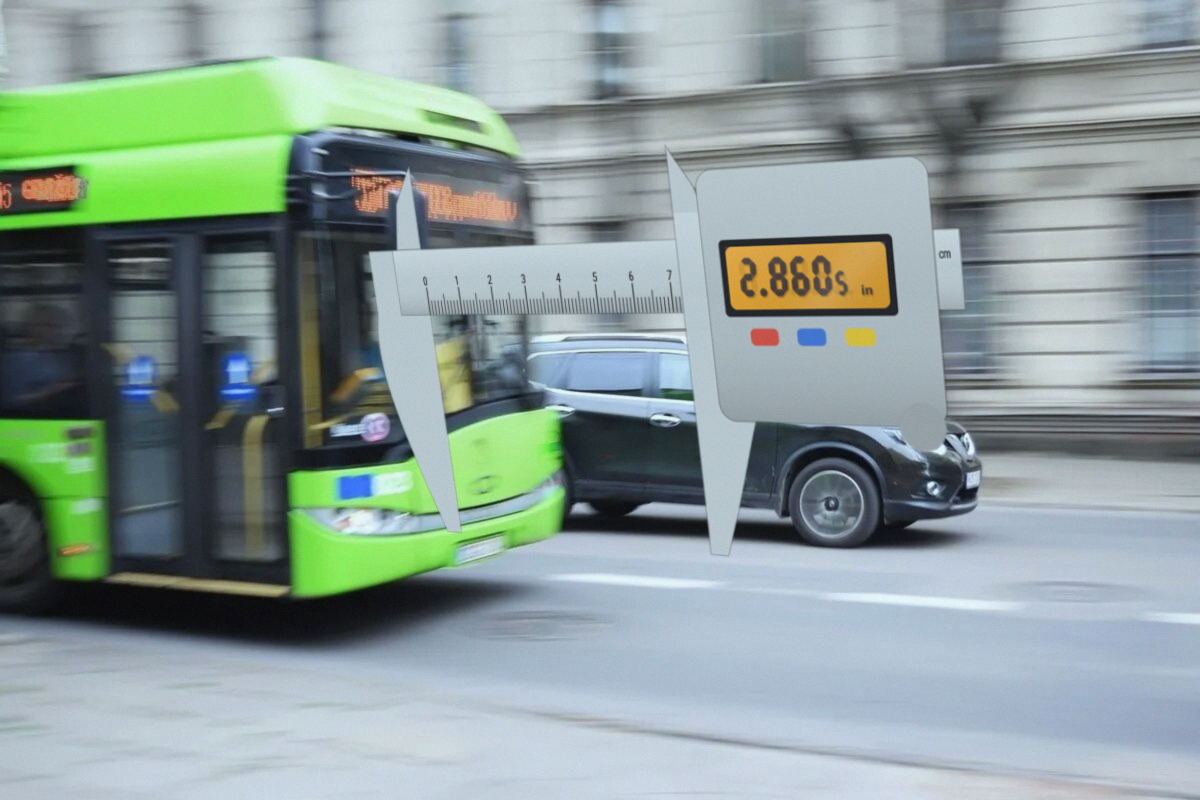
2.8605 in
